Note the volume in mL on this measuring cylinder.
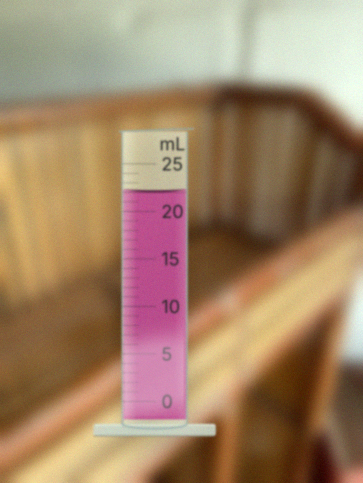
22 mL
